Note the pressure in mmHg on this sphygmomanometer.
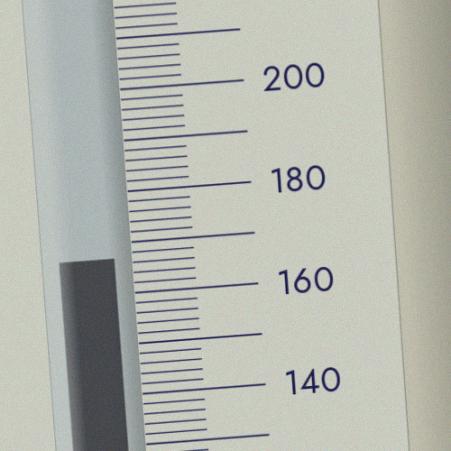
167 mmHg
